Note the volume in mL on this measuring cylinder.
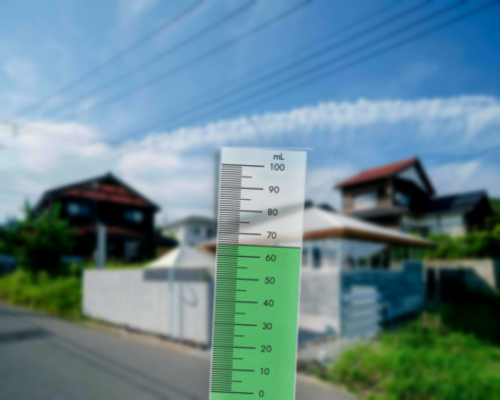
65 mL
